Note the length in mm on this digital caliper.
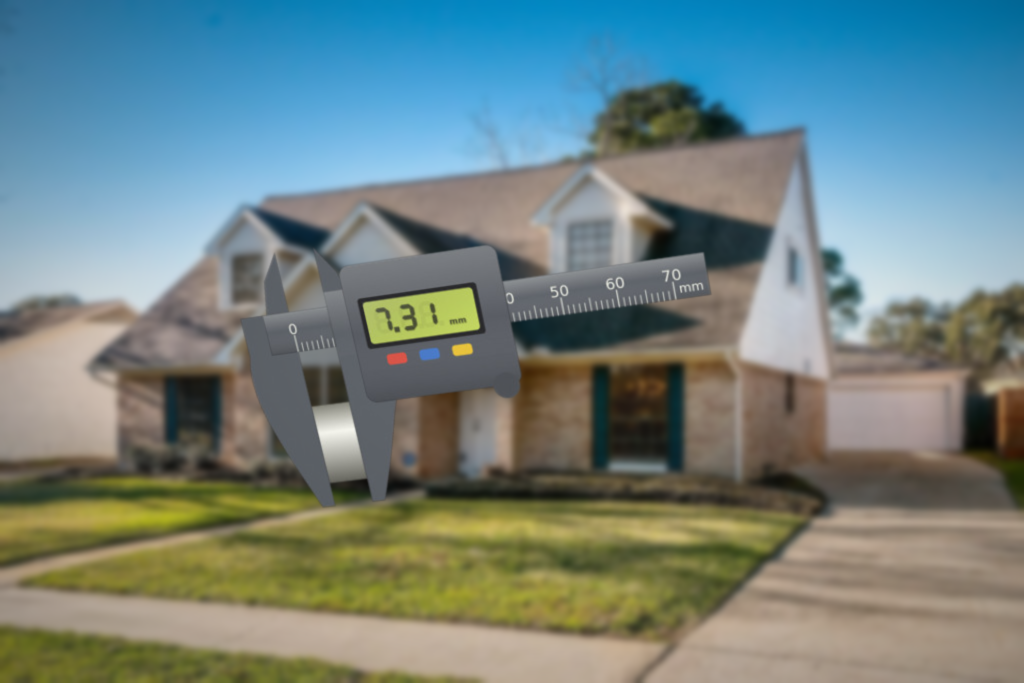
7.31 mm
